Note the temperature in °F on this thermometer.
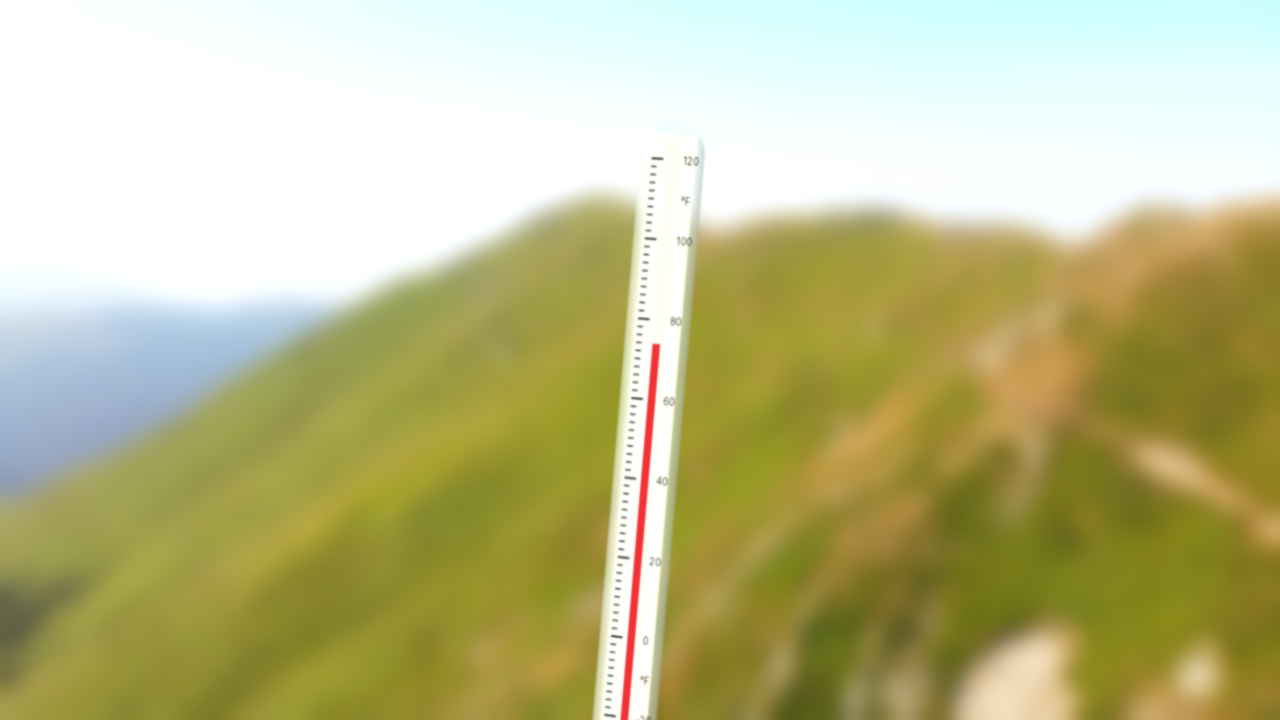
74 °F
